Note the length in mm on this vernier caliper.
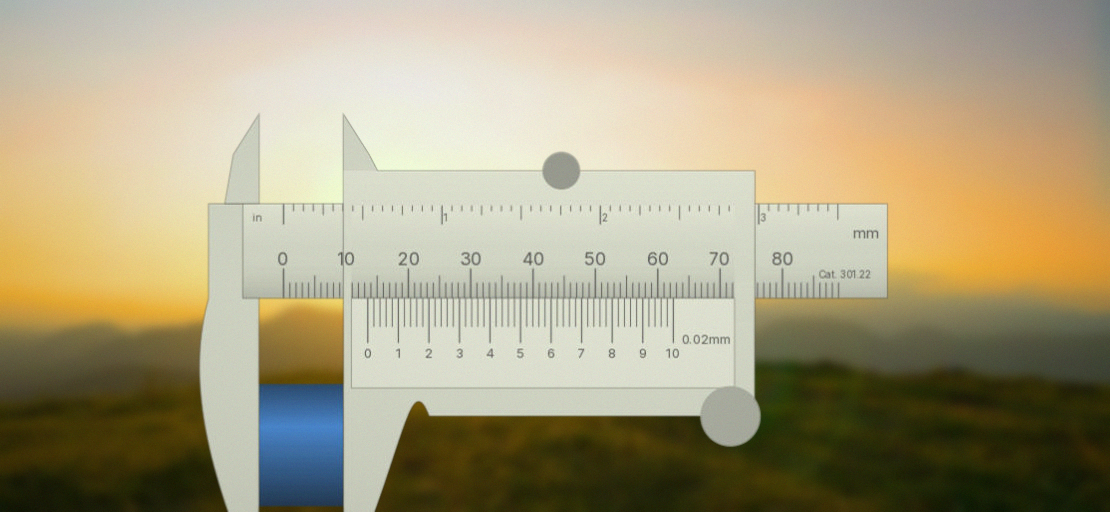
13.5 mm
